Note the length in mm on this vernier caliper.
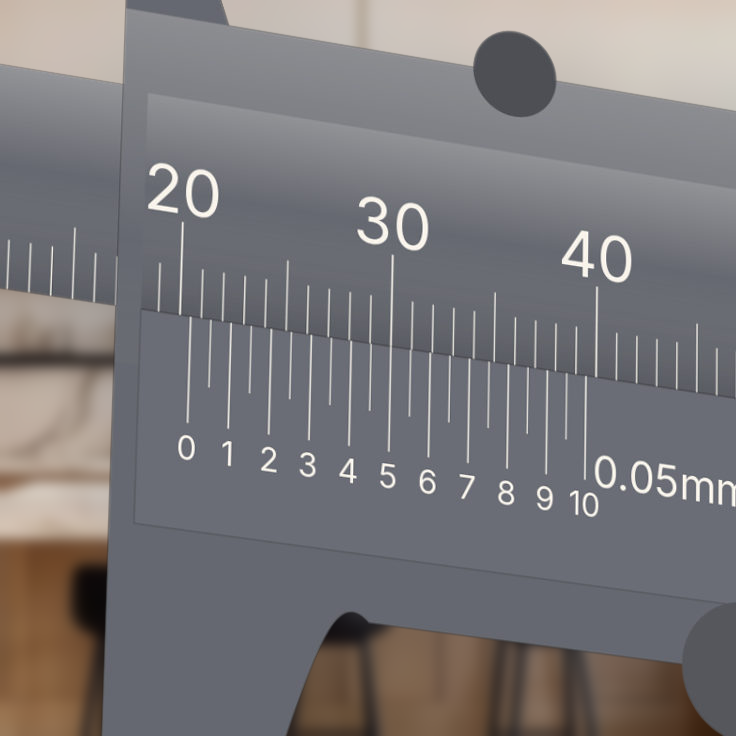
20.5 mm
